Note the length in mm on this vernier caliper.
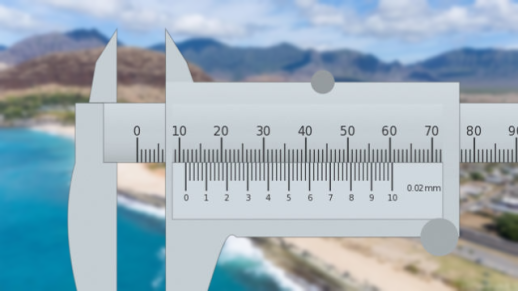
11.5 mm
